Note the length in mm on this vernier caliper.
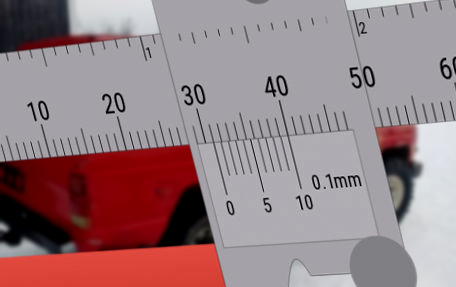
31.0 mm
